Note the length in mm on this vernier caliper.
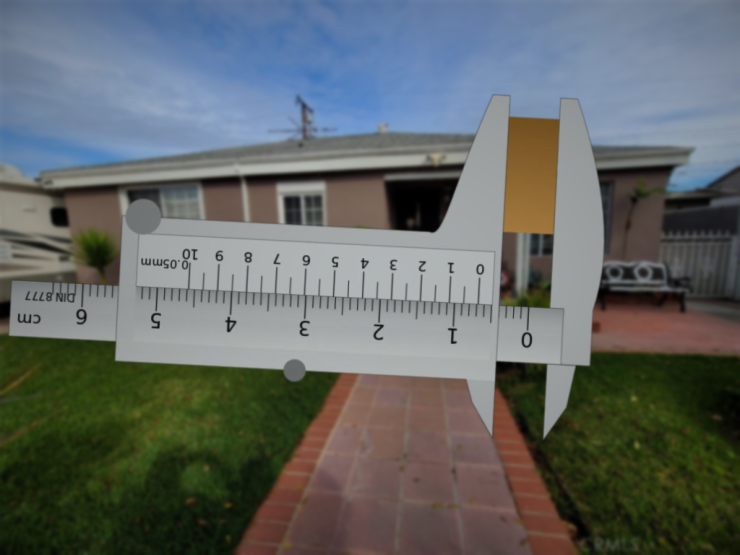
6.8 mm
